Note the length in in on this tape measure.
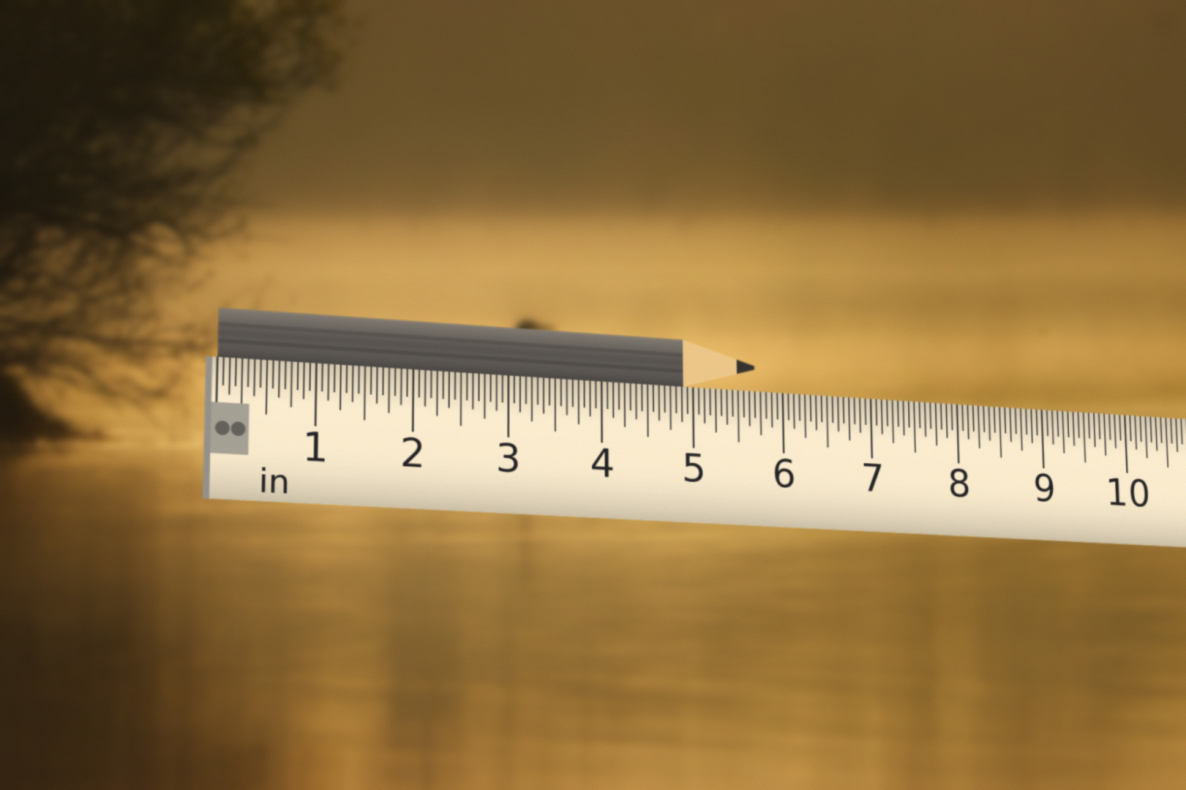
5.6875 in
